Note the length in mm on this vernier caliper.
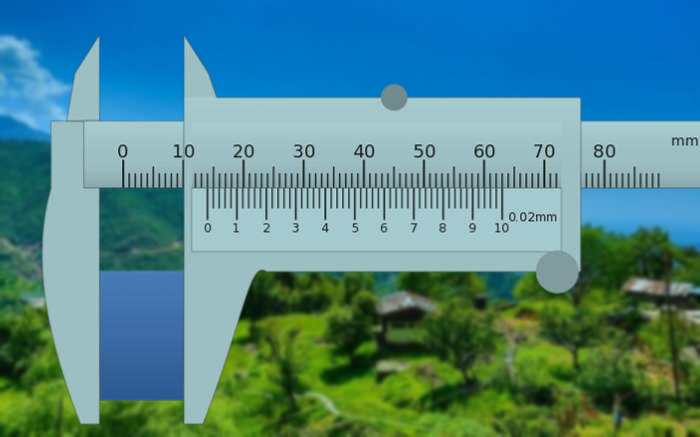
14.0 mm
